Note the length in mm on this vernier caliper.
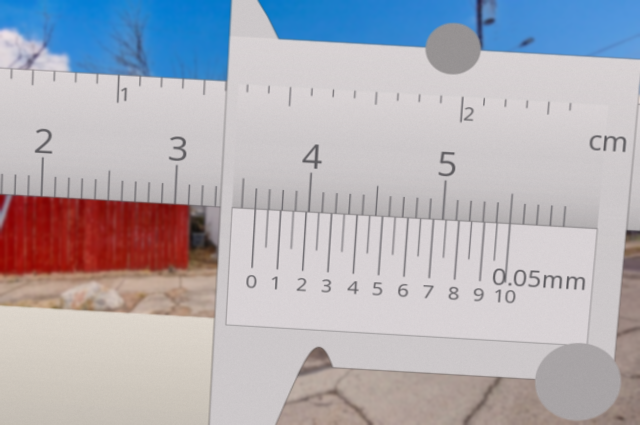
36.0 mm
